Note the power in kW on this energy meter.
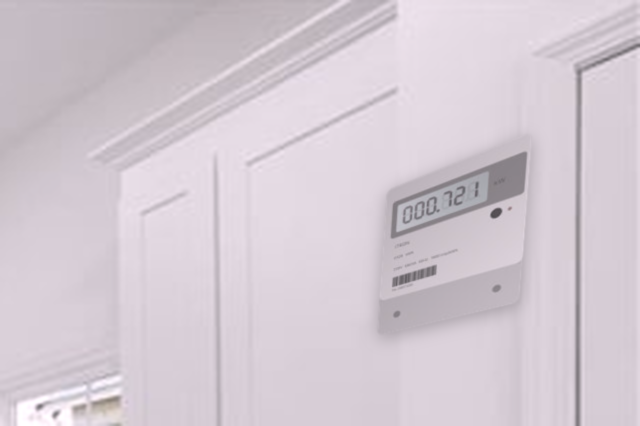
0.721 kW
